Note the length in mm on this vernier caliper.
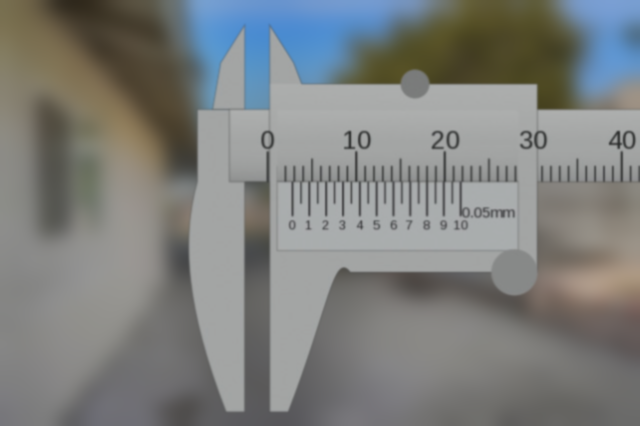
2.8 mm
